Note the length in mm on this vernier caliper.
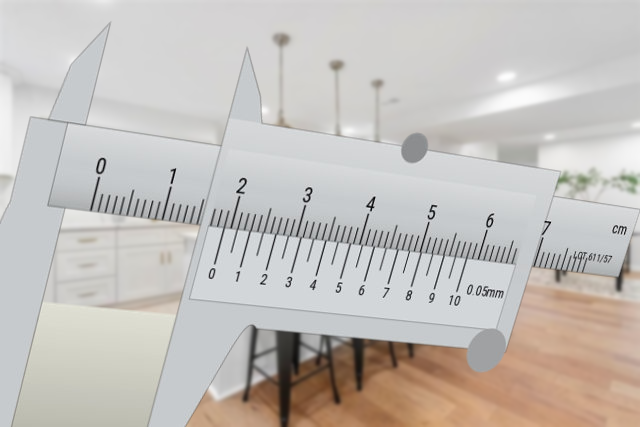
19.0 mm
